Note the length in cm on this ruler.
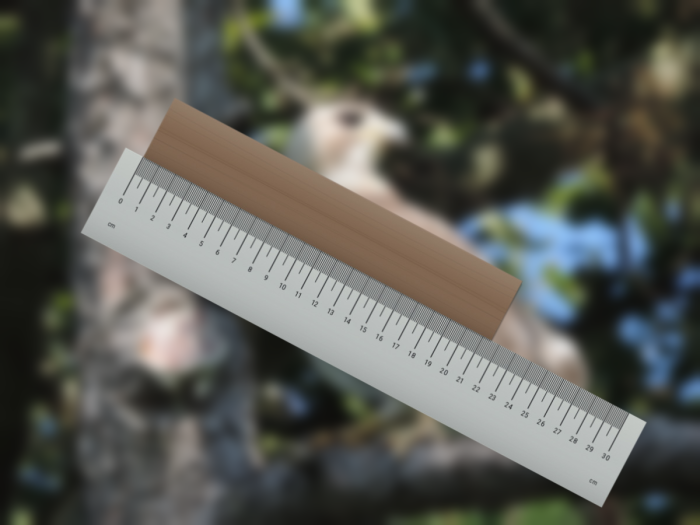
21.5 cm
